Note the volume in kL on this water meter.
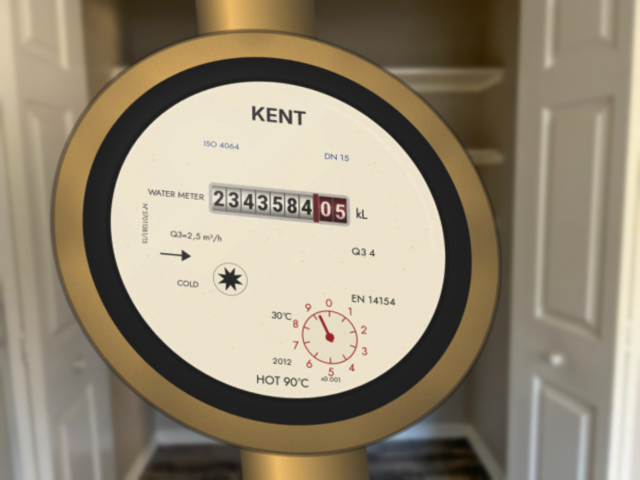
2343584.049 kL
